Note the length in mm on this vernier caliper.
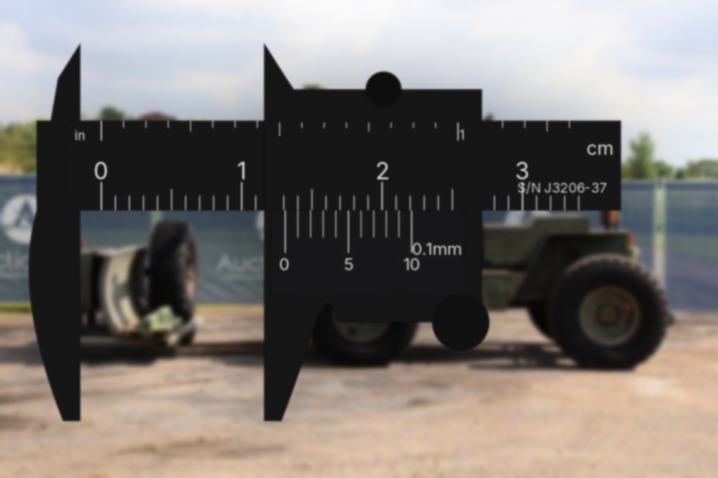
13.1 mm
